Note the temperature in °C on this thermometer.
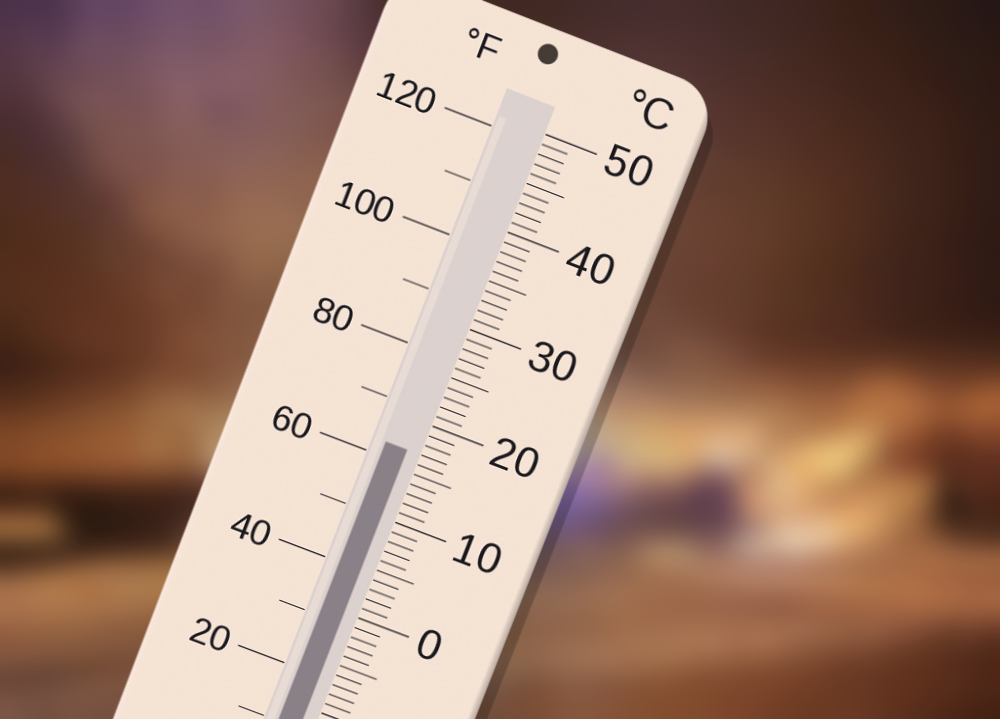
17 °C
